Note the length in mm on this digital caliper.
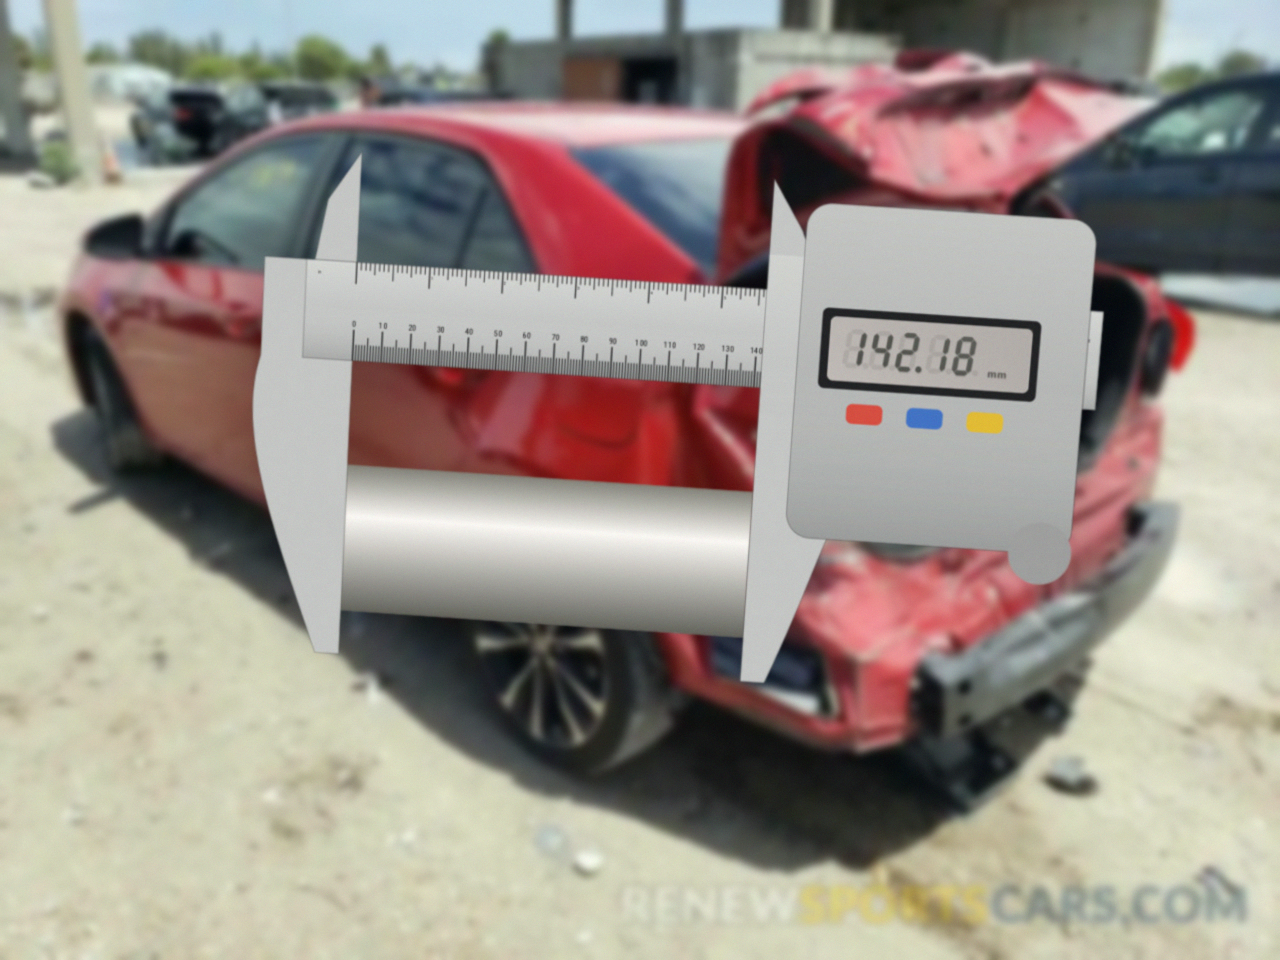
142.18 mm
